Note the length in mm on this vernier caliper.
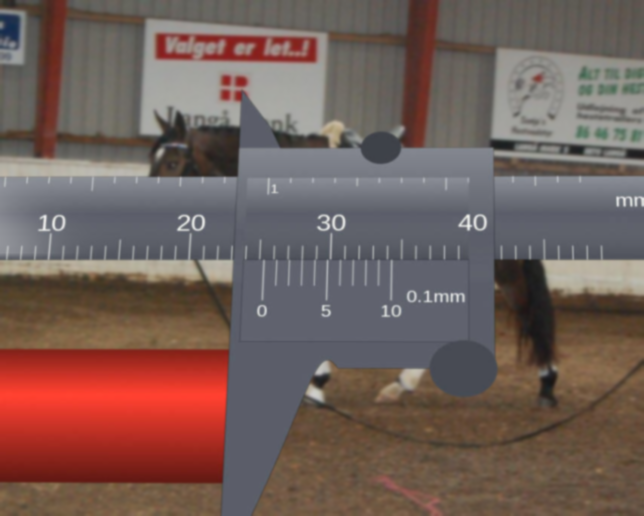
25.3 mm
